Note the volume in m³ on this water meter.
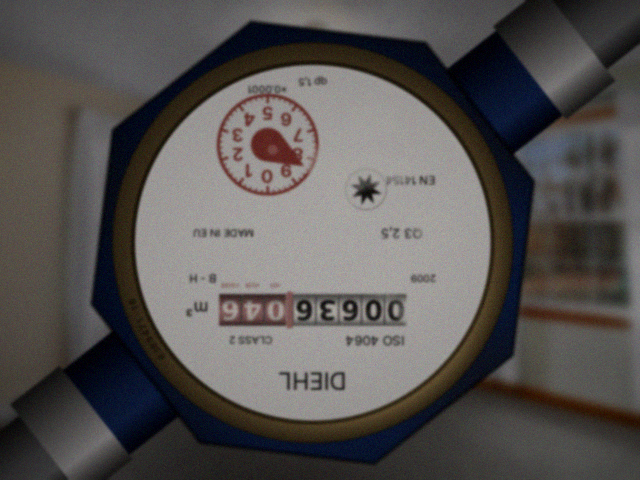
636.0468 m³
